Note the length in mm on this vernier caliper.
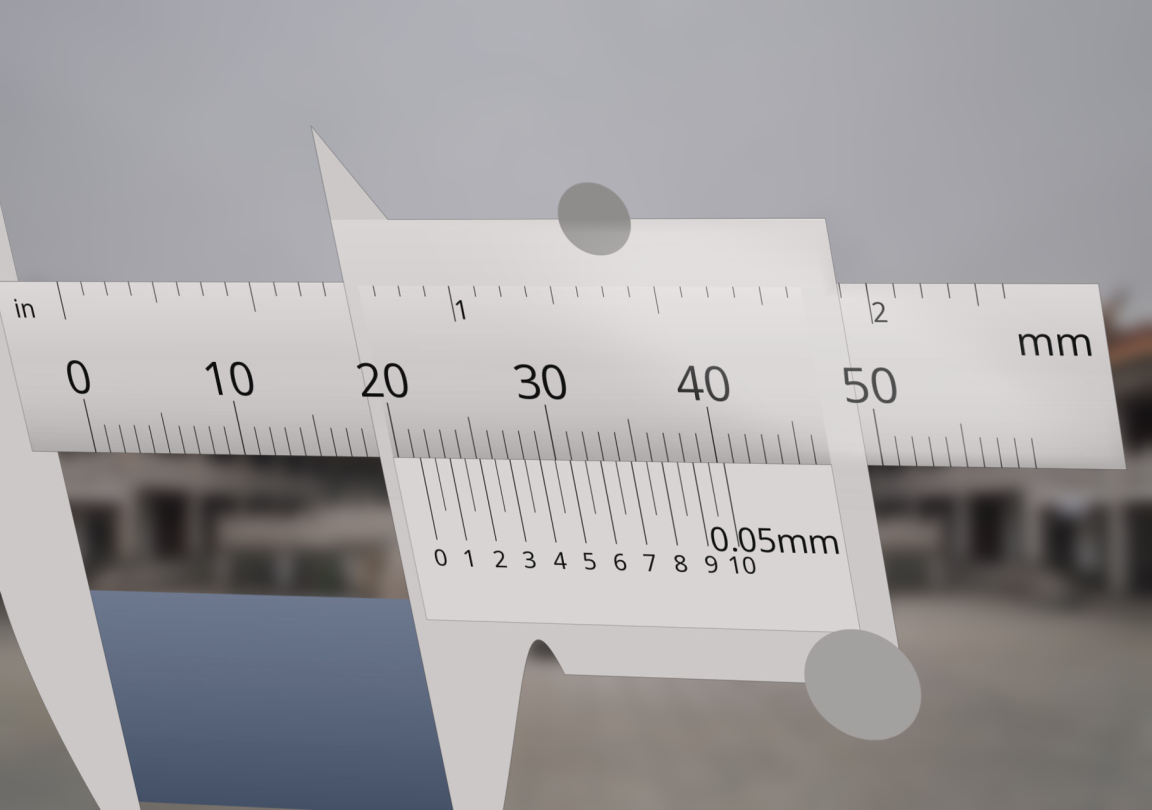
21.4 mm
